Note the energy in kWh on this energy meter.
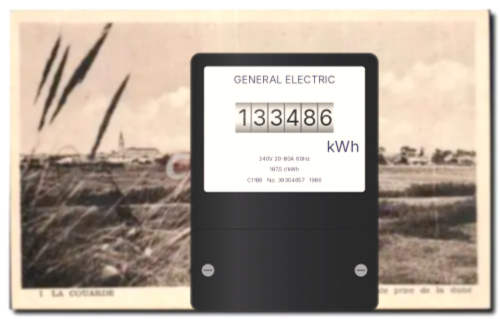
133486 kWh
